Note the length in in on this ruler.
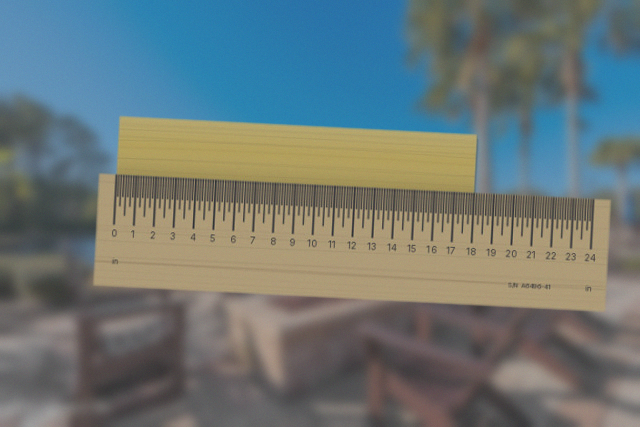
18 in
